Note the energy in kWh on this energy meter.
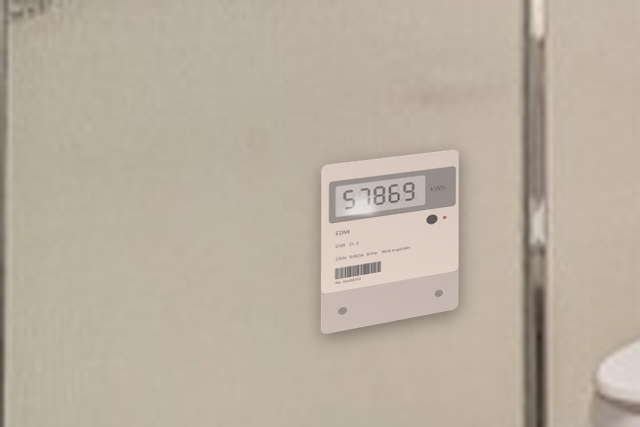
57869 kWh
